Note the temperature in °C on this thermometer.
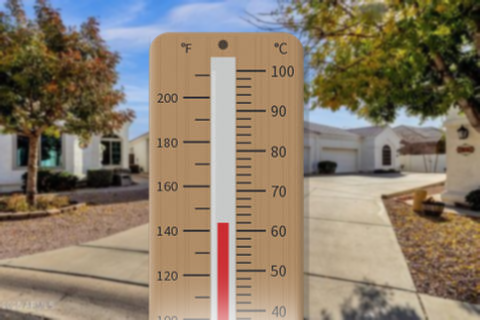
62 °C
